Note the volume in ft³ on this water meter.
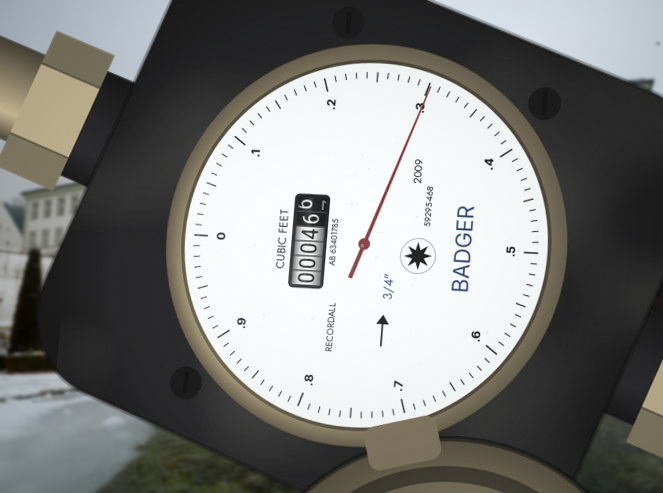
466.30 ft³
